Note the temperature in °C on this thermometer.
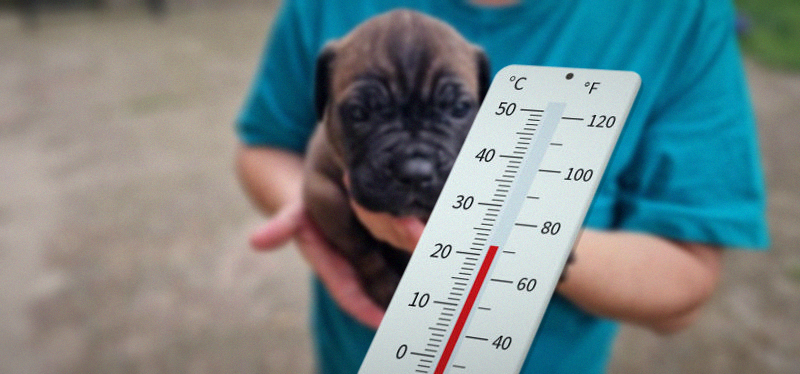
22 °C
